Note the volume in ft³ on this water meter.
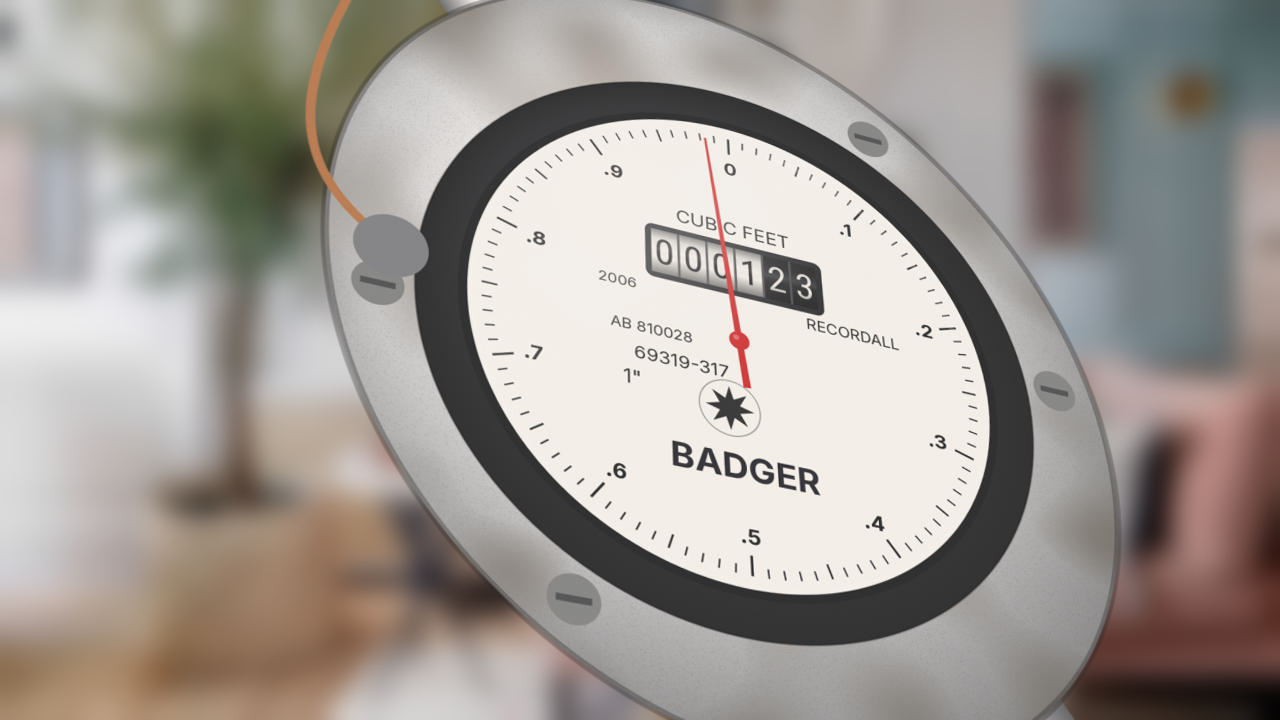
122.98 ft³
